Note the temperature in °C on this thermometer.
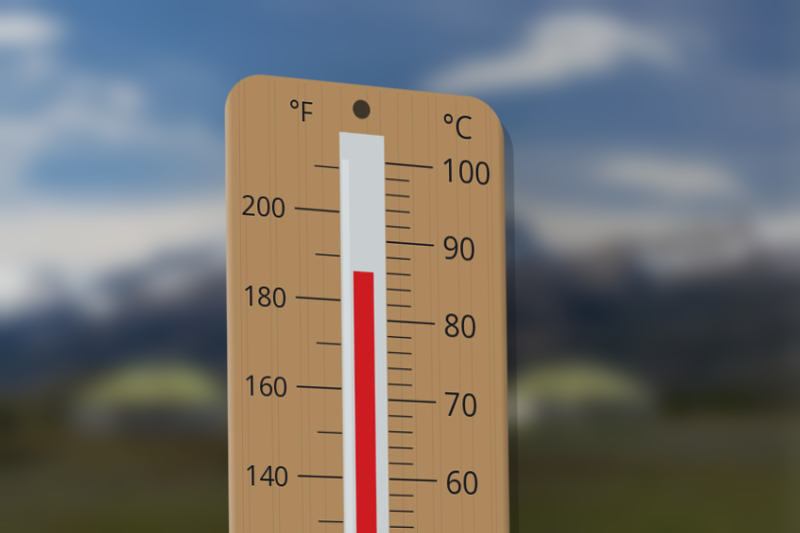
86 °C
